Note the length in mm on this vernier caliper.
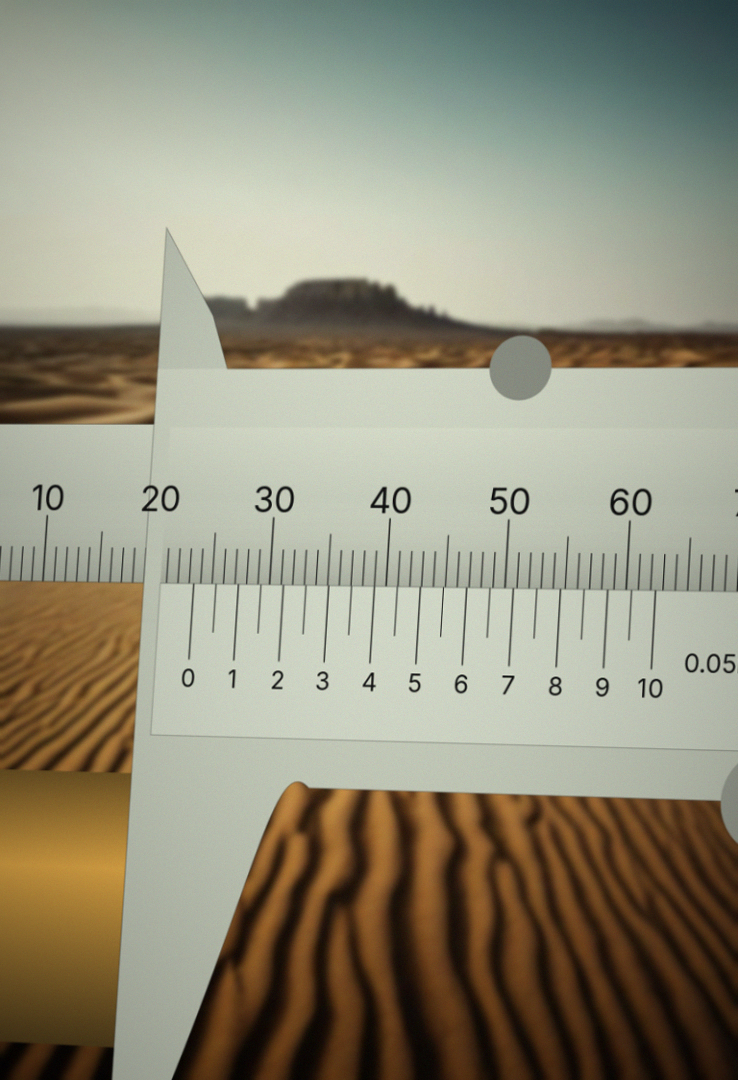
23.4 mm
